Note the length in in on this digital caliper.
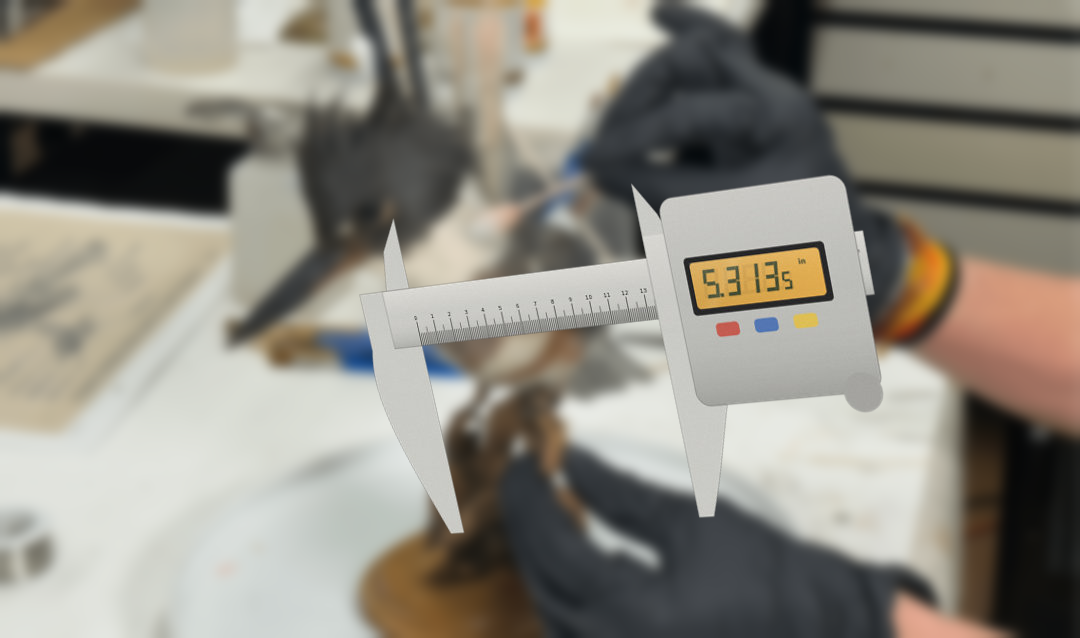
5.3135 in
